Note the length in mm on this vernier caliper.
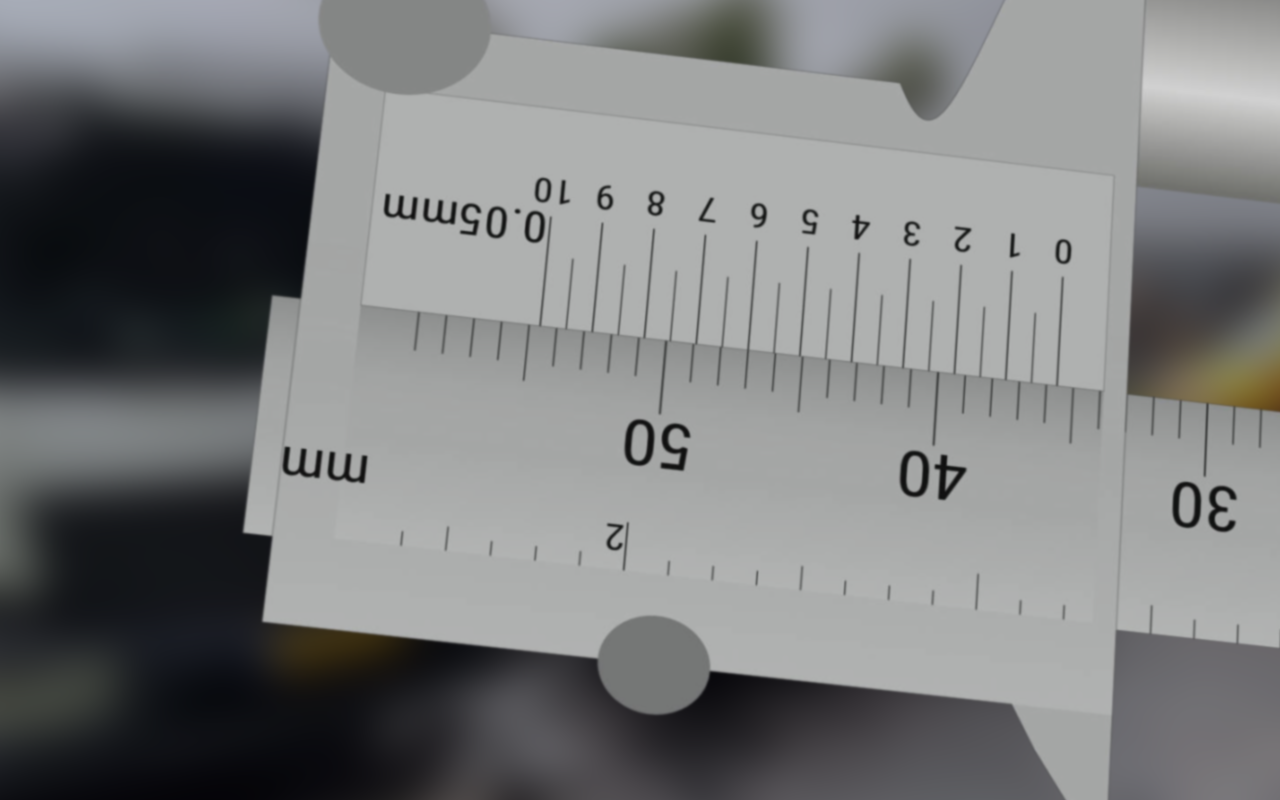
35.6 mm
